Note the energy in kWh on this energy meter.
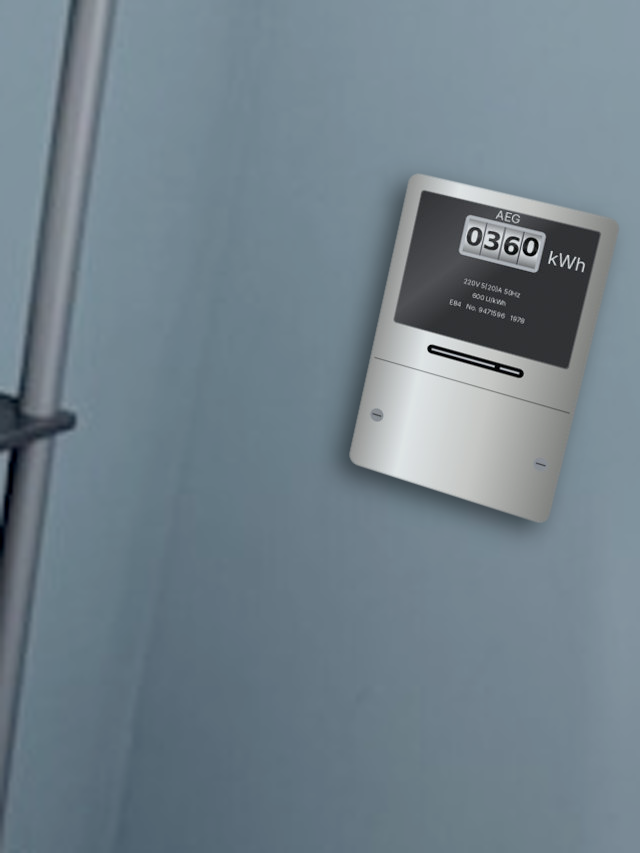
360 kWh
